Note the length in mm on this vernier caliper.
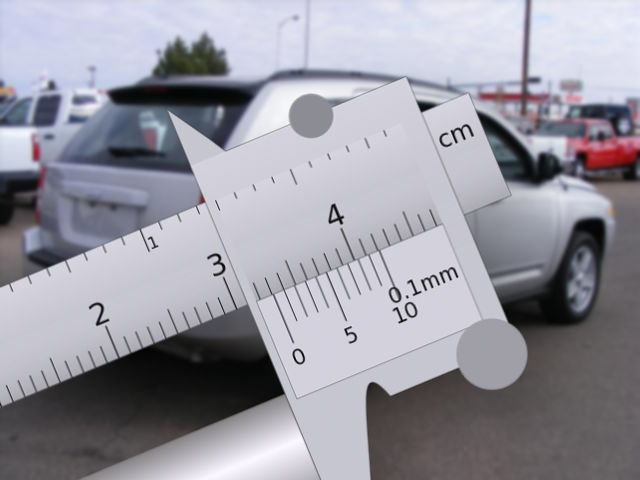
33.1 mm
